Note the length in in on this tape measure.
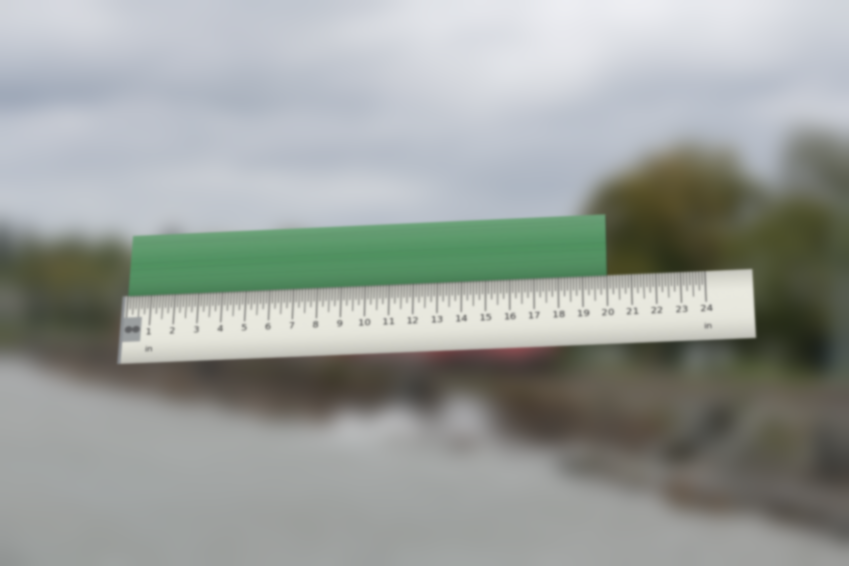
20 in
